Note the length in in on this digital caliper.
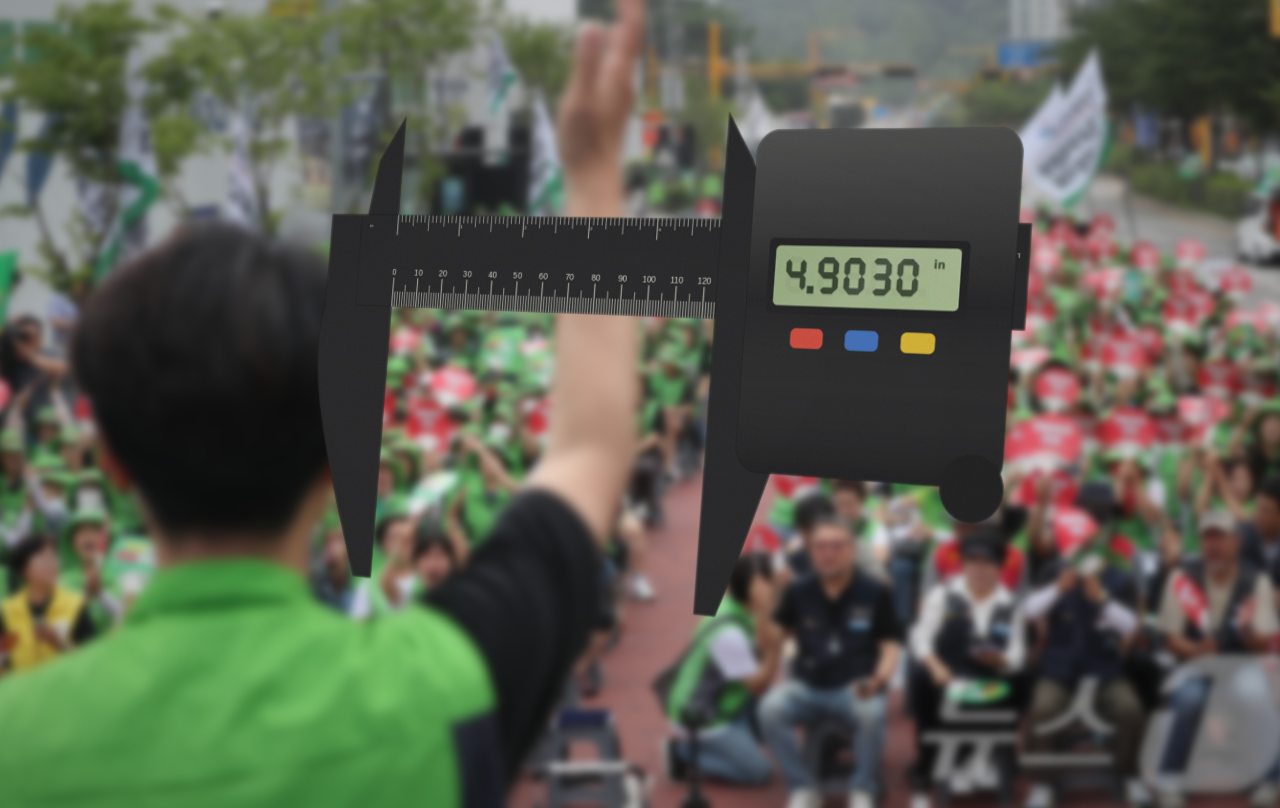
4.9030 in
